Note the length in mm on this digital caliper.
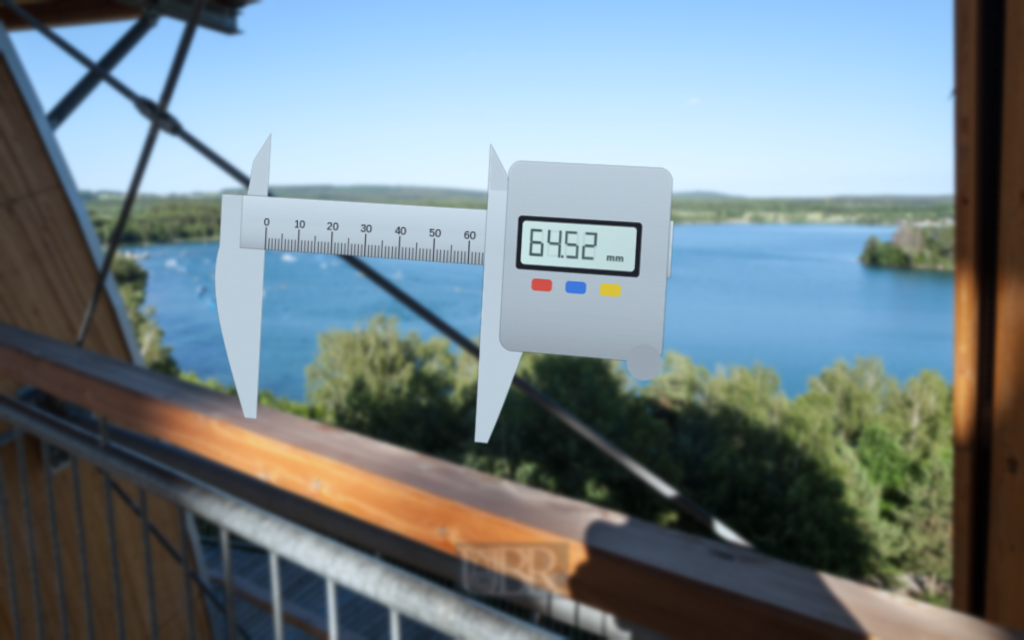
64.52 mm
